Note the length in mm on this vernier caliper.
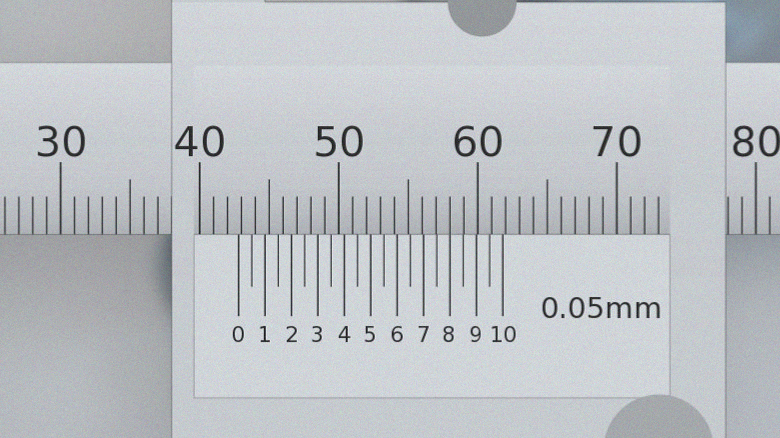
42.8 mm
